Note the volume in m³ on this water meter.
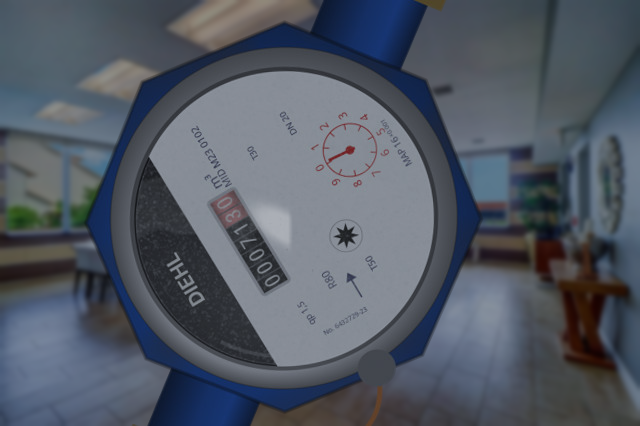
71.300 m³
